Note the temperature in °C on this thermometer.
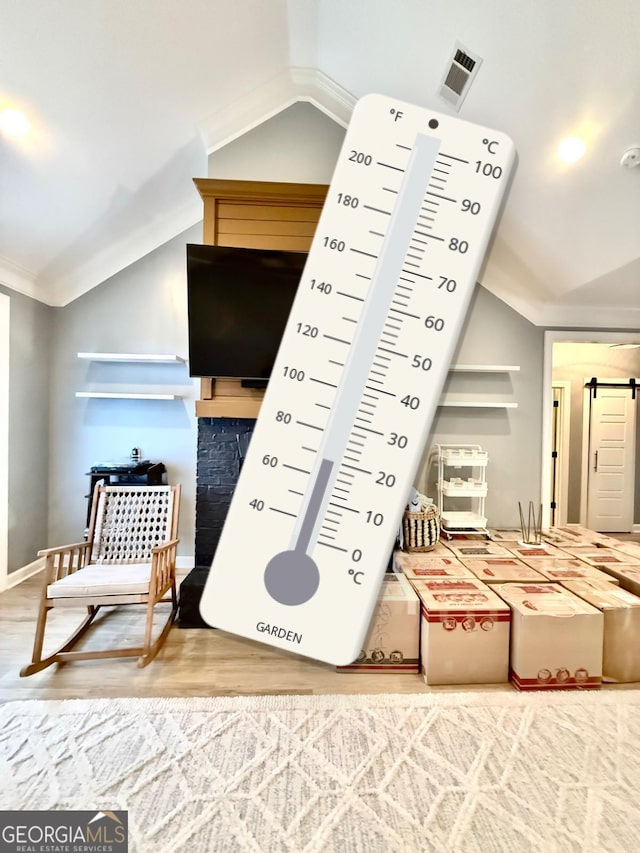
20 °C
